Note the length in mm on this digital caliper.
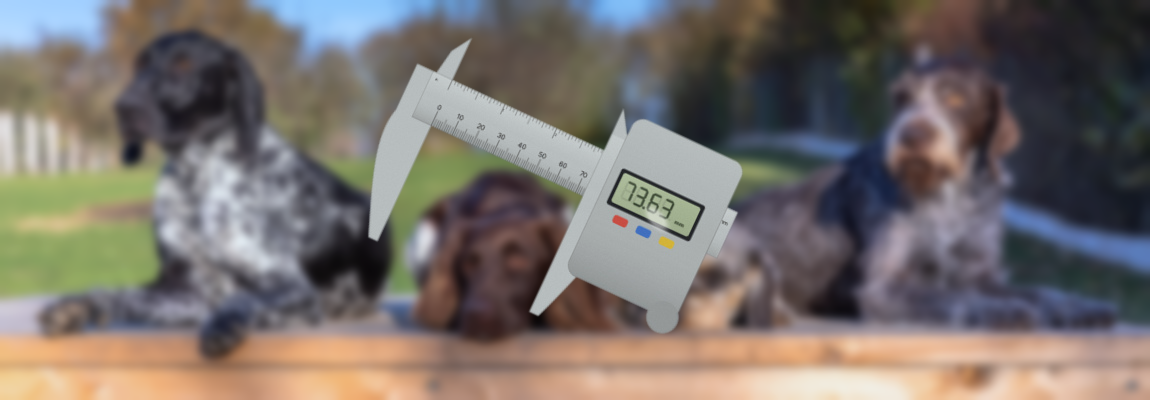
73.63 mm
